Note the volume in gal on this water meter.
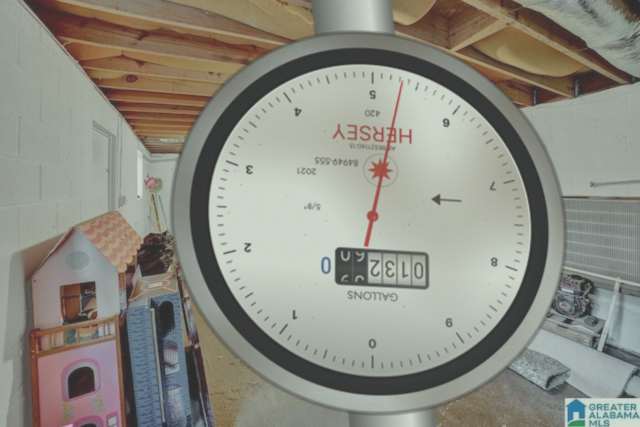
132595.3 gal
